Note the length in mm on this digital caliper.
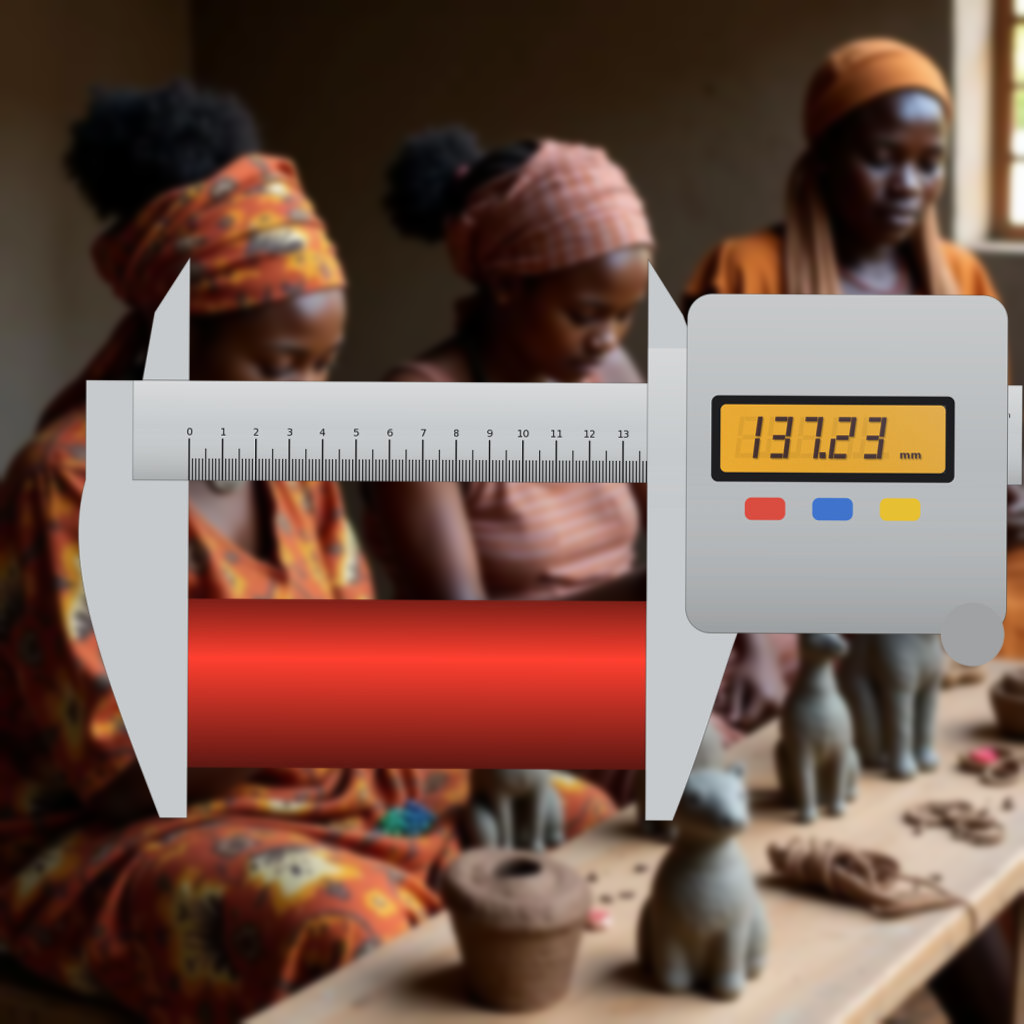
137.23 mm
